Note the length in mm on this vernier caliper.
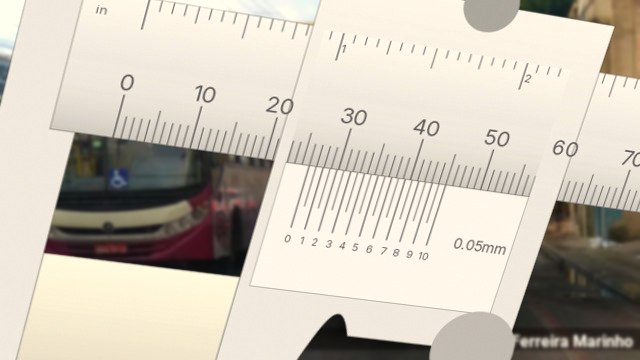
26.0 mm
